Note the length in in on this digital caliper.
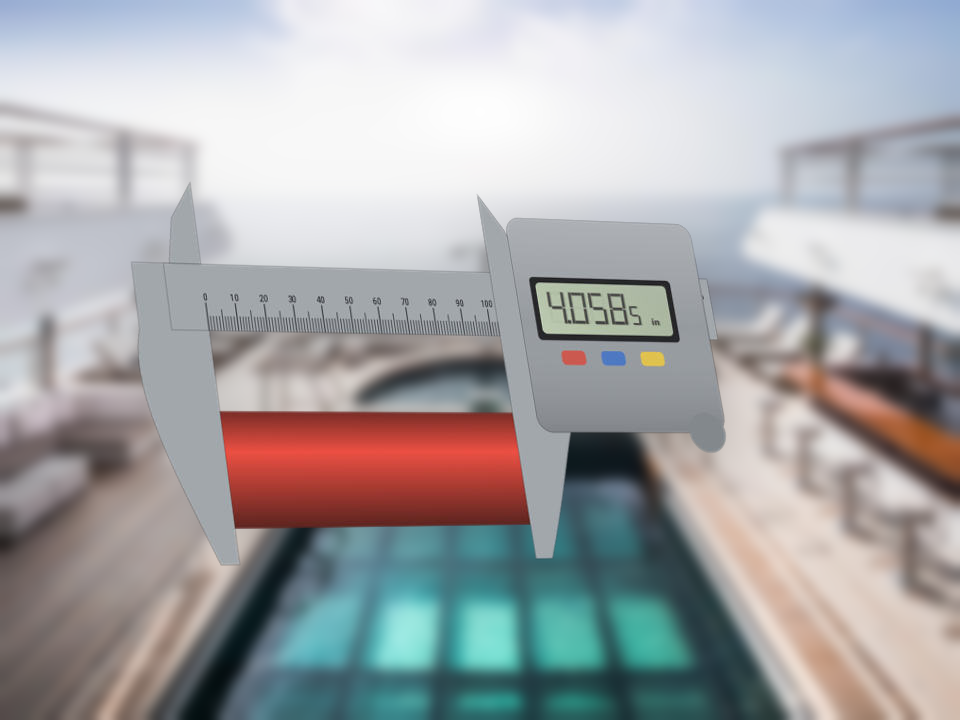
4.0585 in
